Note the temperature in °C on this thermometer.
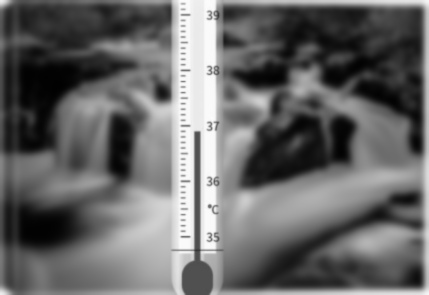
36.9 °C
